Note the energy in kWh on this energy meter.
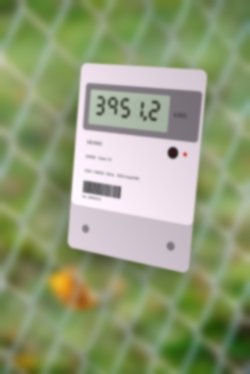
3951.2 kWh
